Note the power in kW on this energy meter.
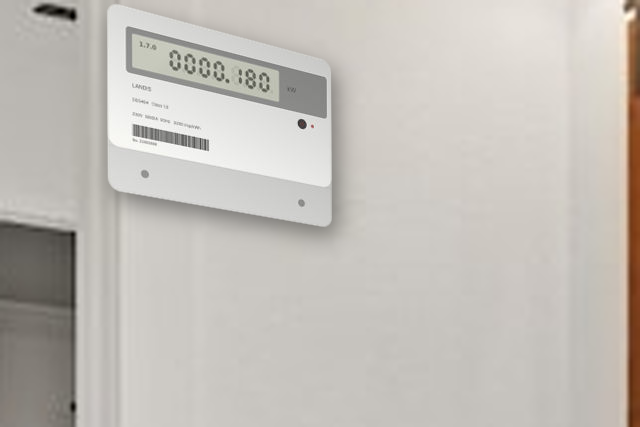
0.180 kW
